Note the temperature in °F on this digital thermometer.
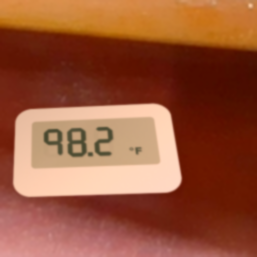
98.2 °F
